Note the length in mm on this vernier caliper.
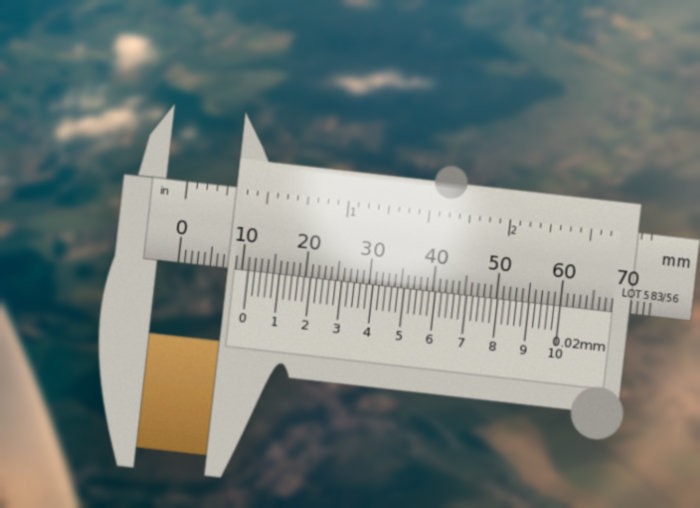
11.0 mm
